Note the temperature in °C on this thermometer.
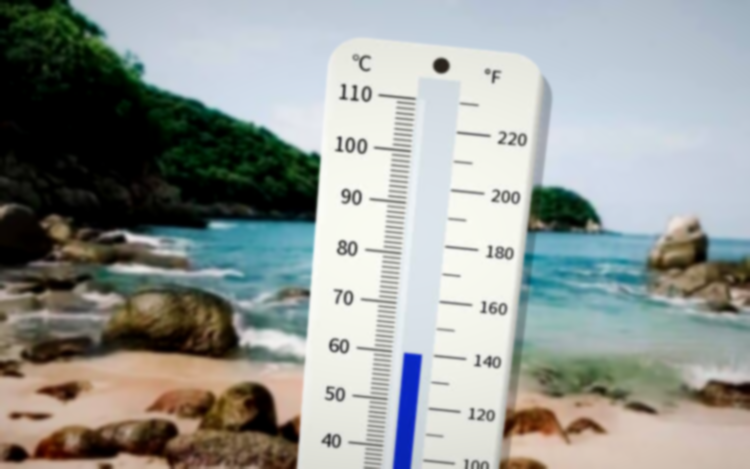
60 °C
